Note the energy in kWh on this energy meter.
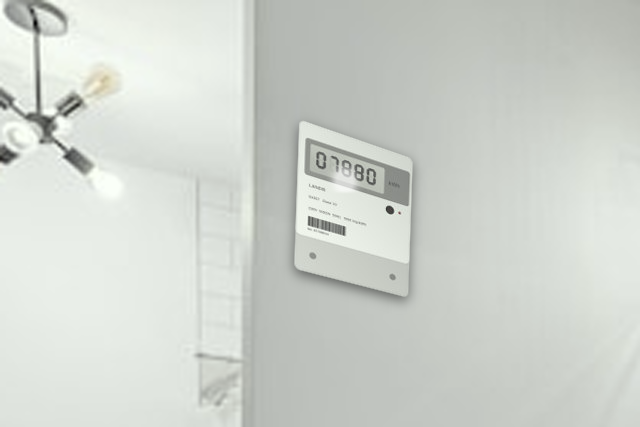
7880 kWh
